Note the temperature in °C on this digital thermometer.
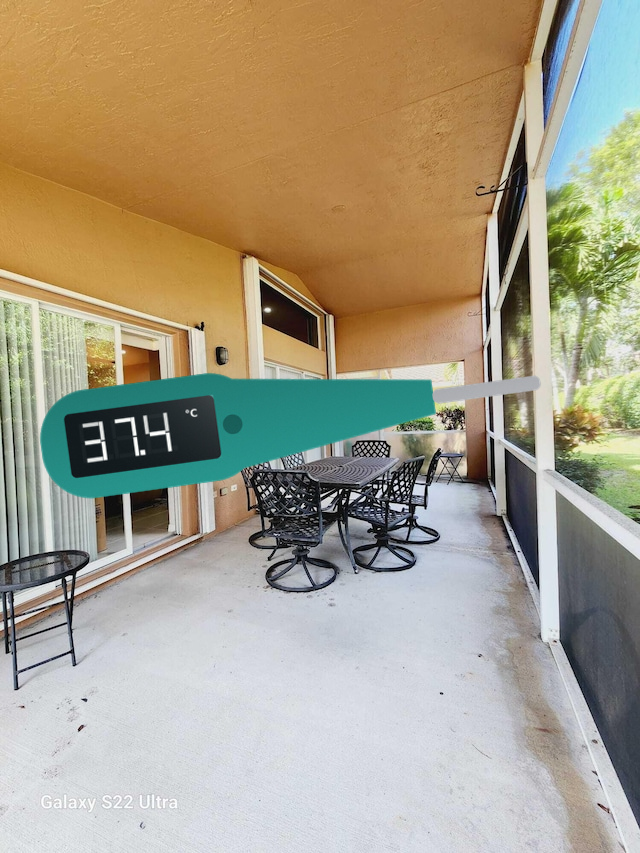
37.4 °C
